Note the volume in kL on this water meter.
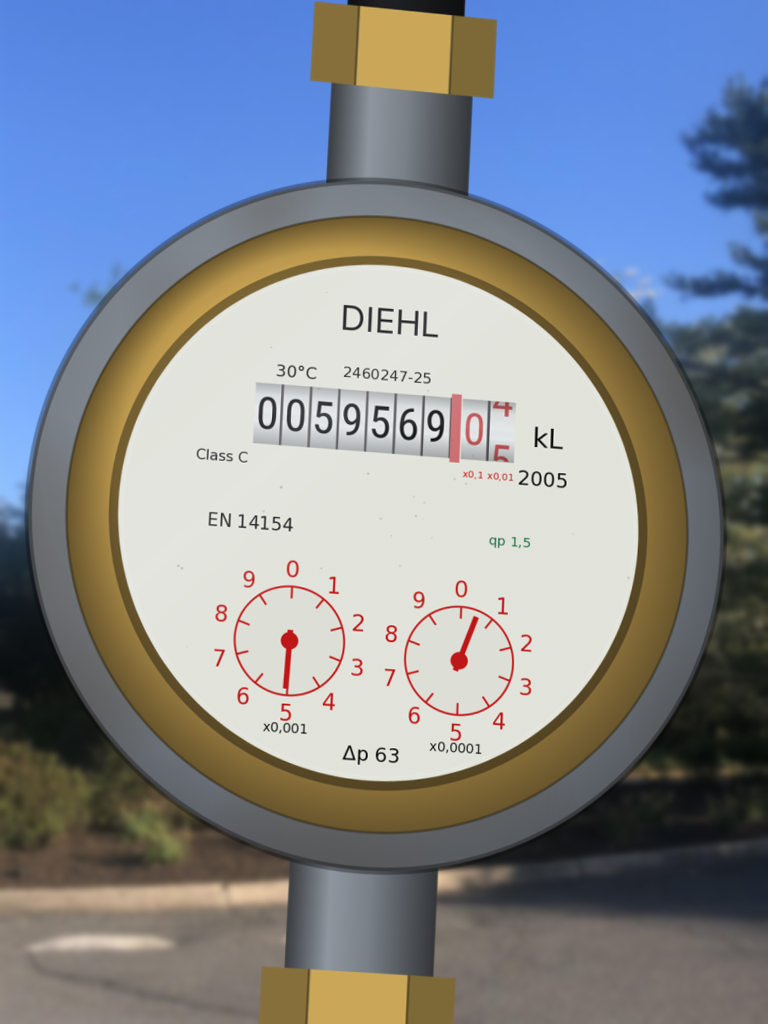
59569.0450 kL
